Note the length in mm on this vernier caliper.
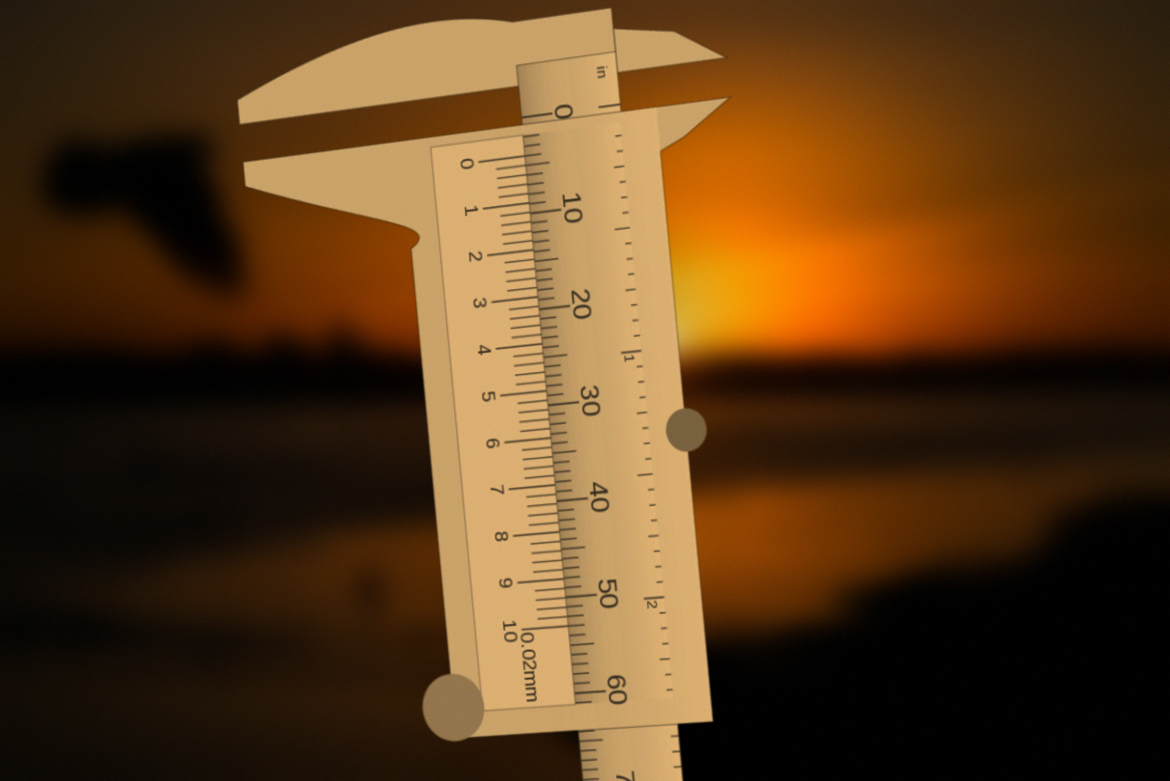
4.0 mm
